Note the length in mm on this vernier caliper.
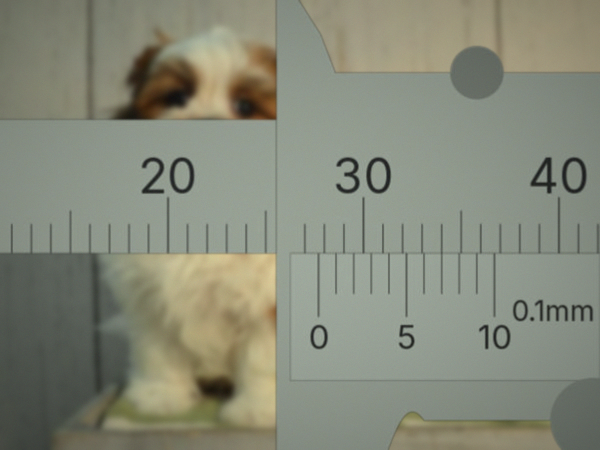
27.7 mm
